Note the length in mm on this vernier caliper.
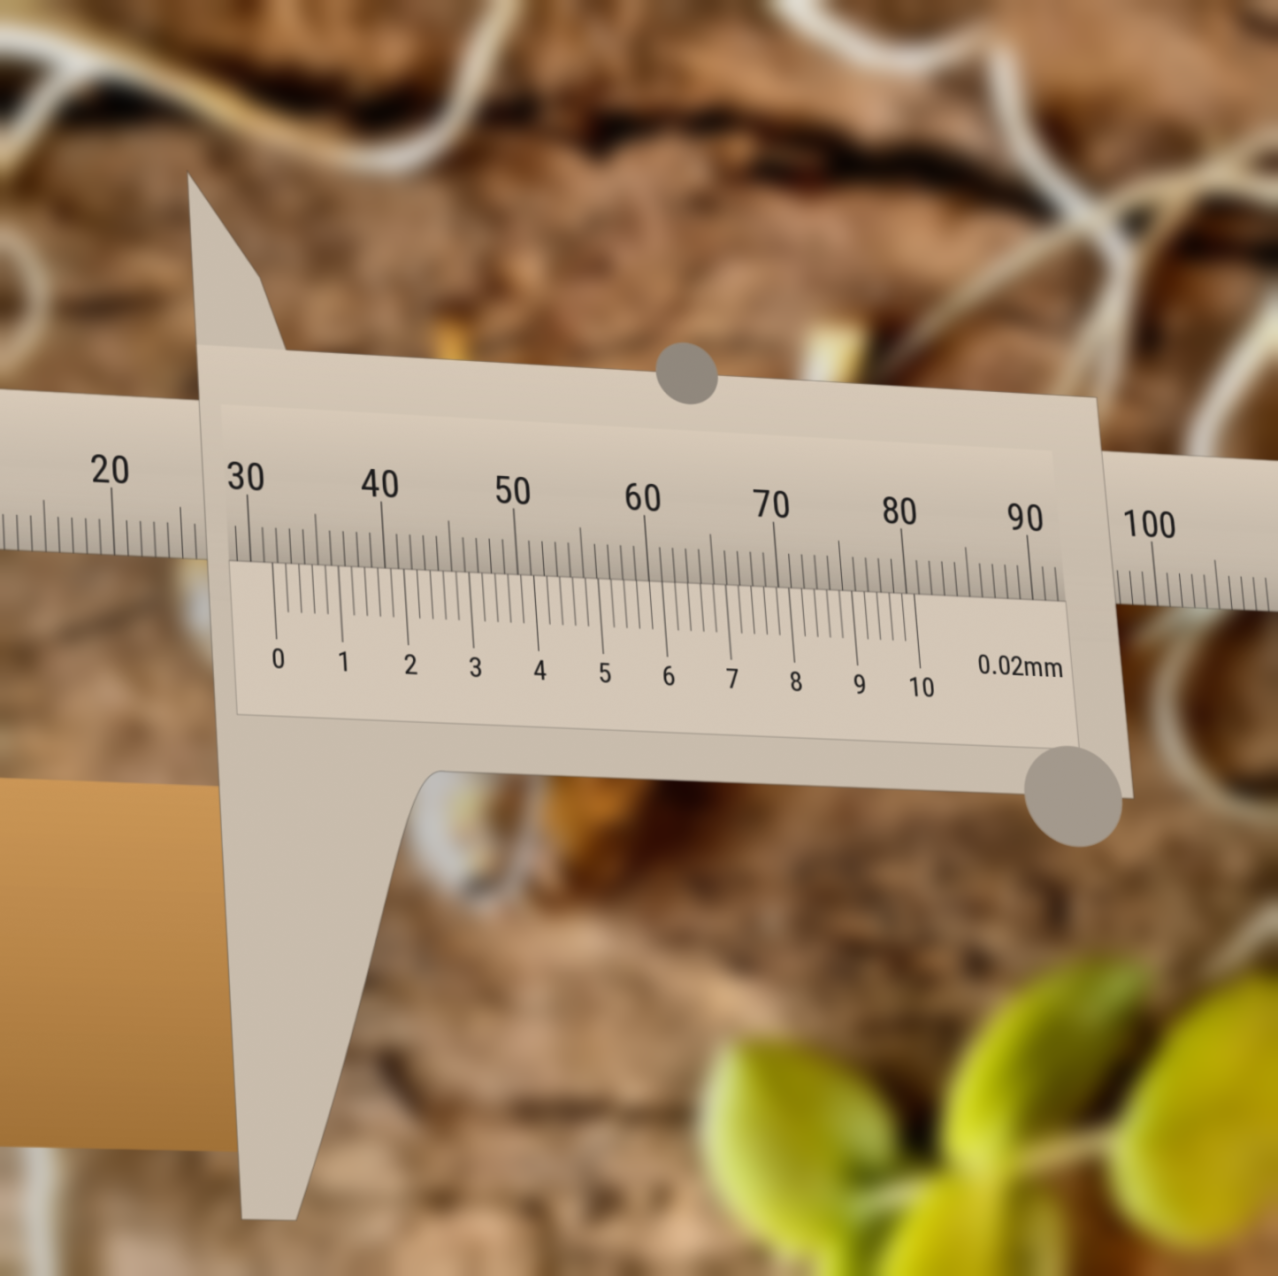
31.6 mm
